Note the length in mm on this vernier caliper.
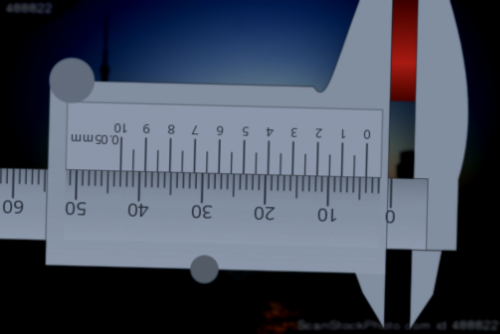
4.0 mm
